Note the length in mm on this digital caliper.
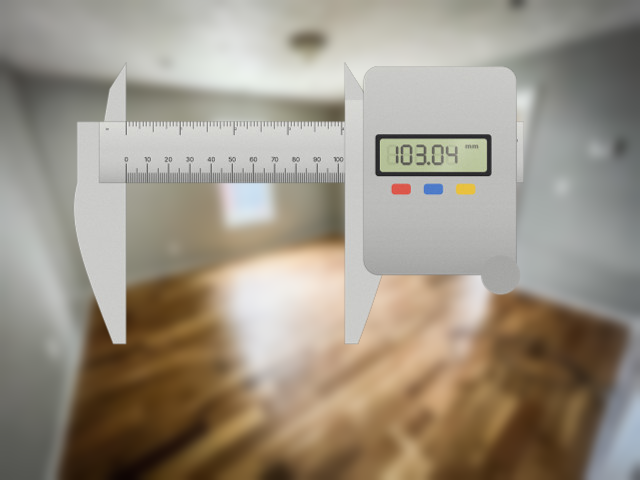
103.04 mm
